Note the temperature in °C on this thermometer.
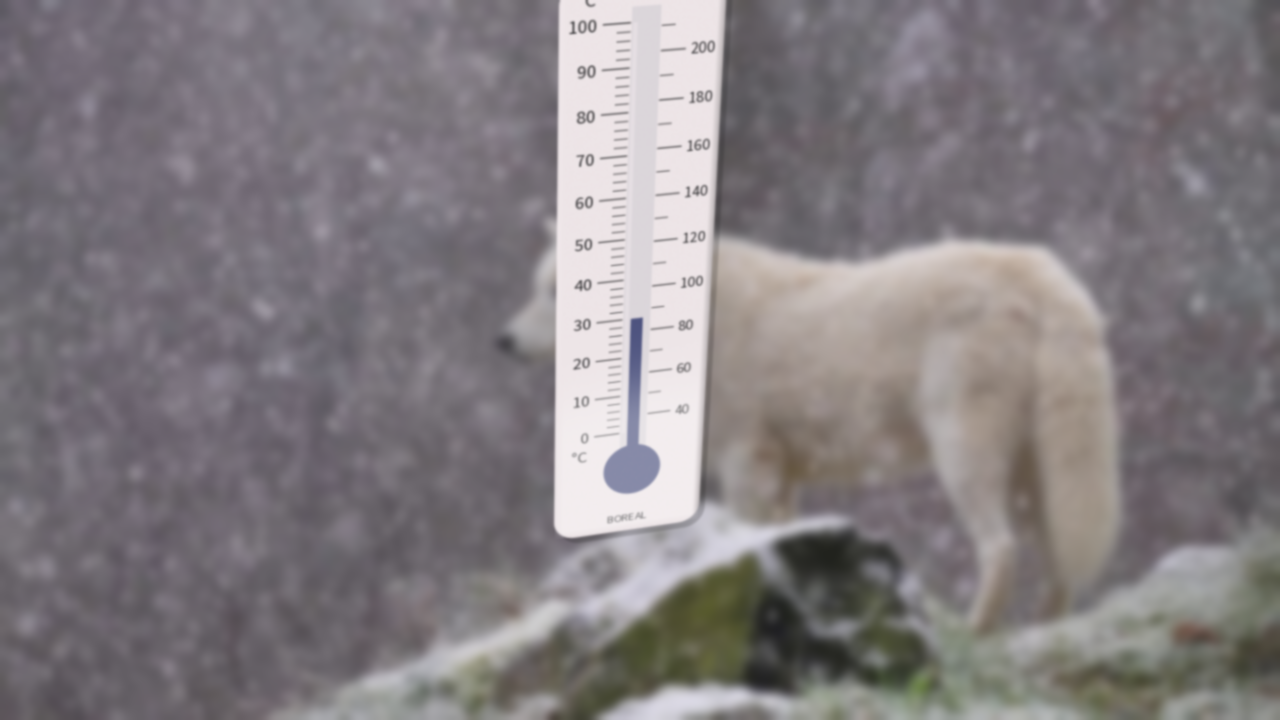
30 °C
